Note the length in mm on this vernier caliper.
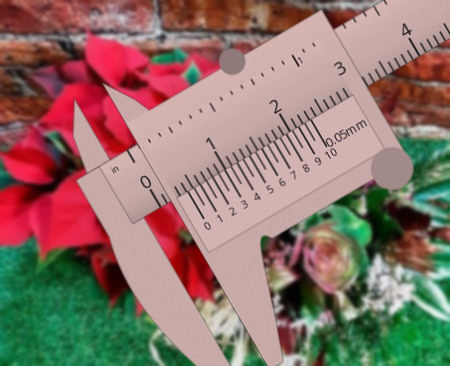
4.2 mm
